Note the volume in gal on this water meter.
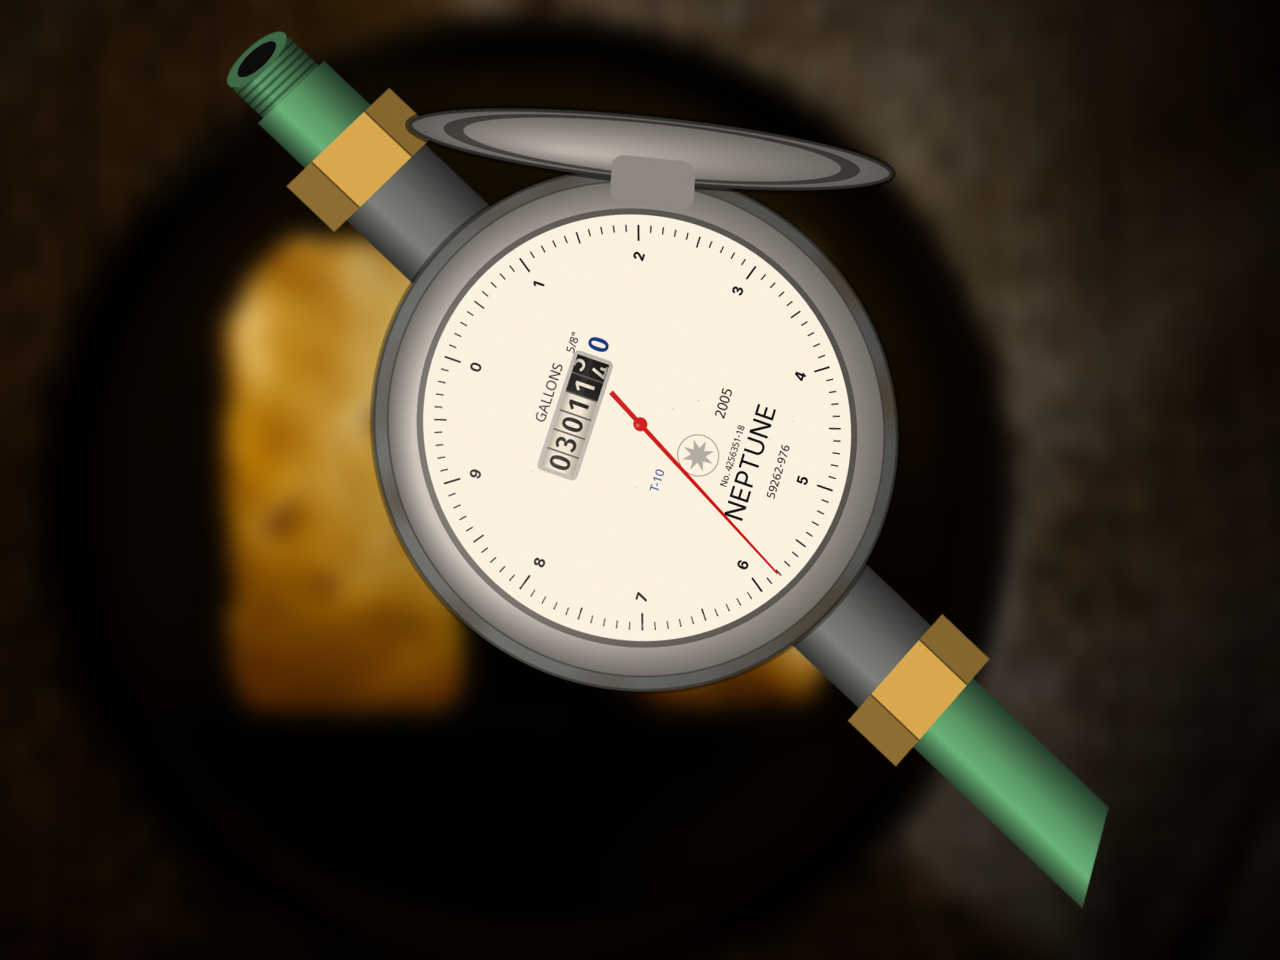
301135.8 gal
